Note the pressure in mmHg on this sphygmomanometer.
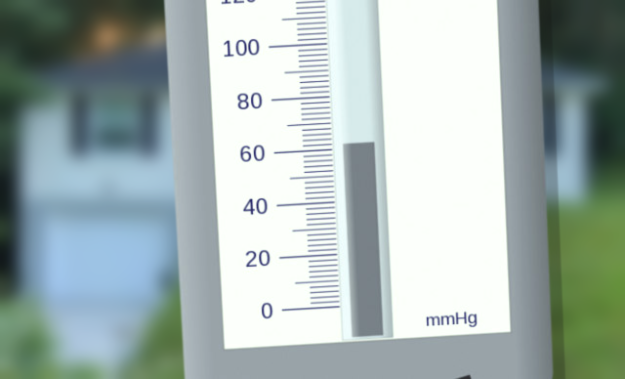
62 mmHg
